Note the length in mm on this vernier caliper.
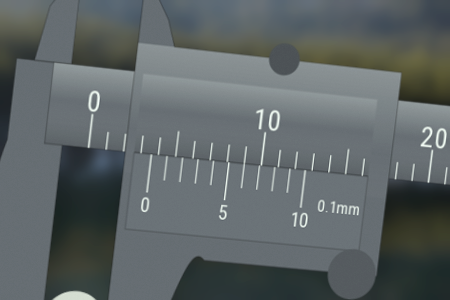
3.6 mm
